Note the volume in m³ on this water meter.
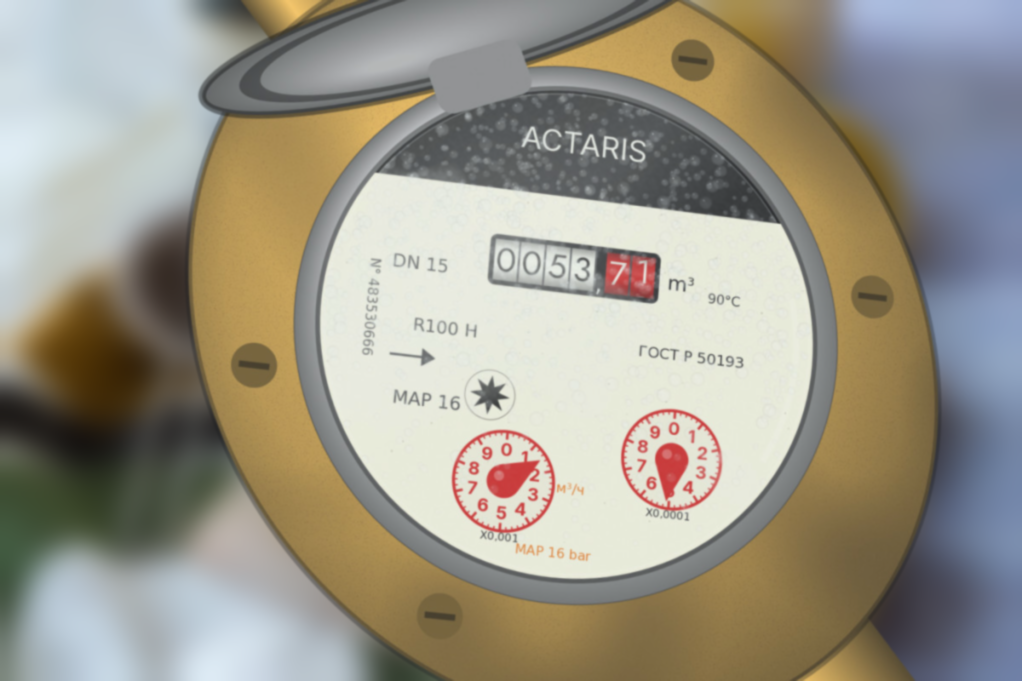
53.7115 m³
